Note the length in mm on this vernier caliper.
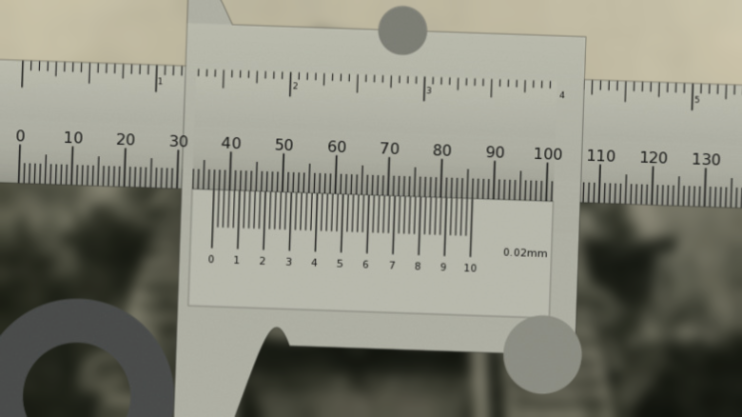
37.0 mm
